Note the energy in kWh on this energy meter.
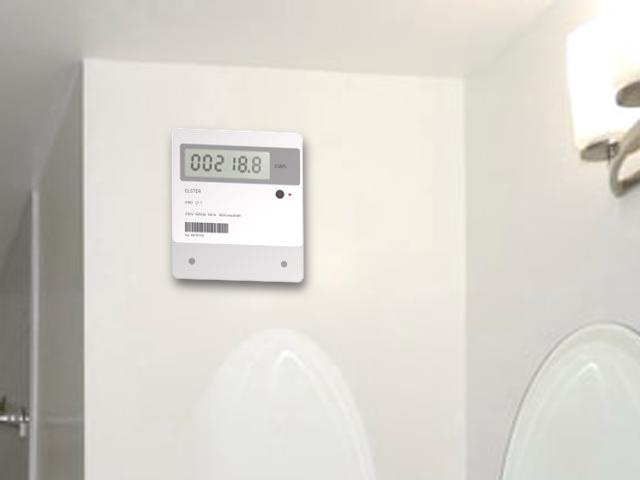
218.8 kWh
